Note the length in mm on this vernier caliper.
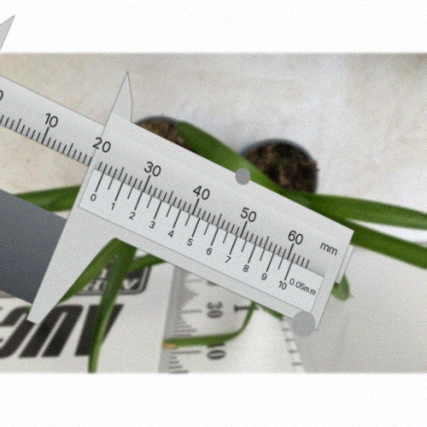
22.0 mm
